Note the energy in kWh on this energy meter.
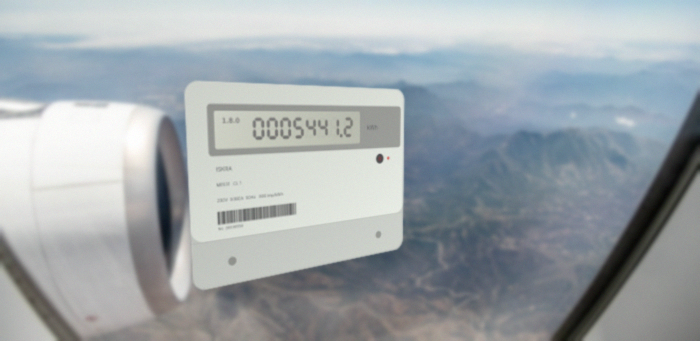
5441.2 kWh
